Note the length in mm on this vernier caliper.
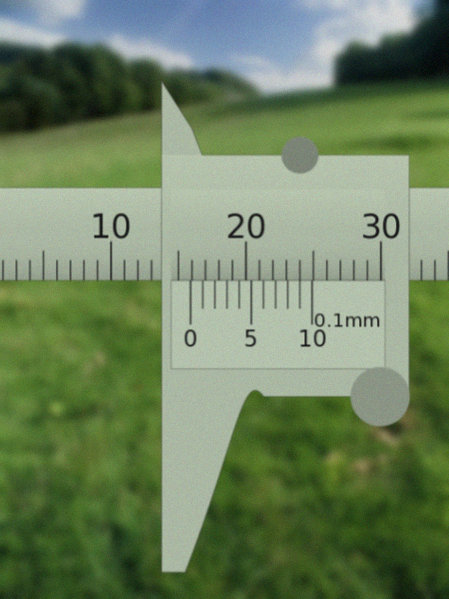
15.9 mm
